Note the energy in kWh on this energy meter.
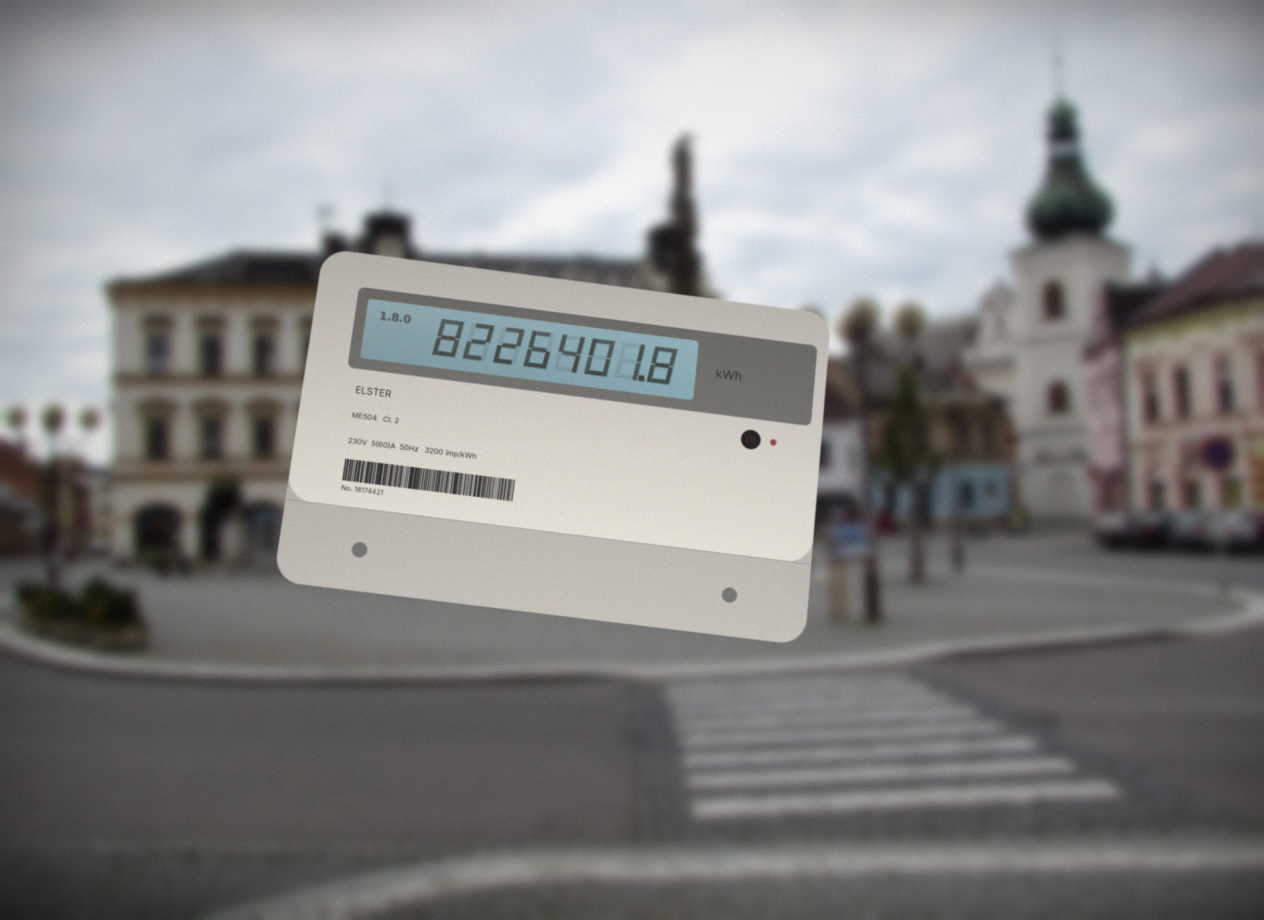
8226401.8 kWh
